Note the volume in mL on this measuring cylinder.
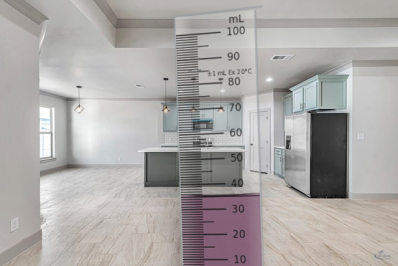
35 mL
